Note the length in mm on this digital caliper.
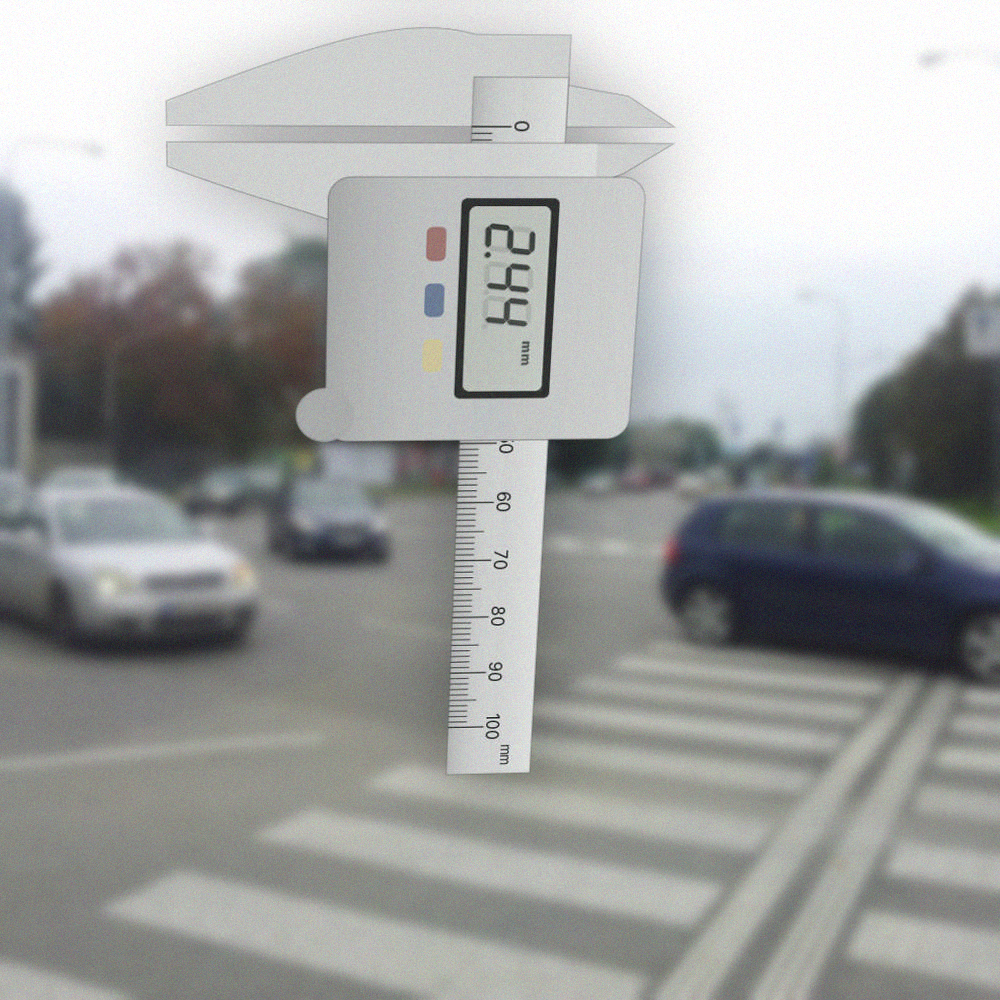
2.44 mm
